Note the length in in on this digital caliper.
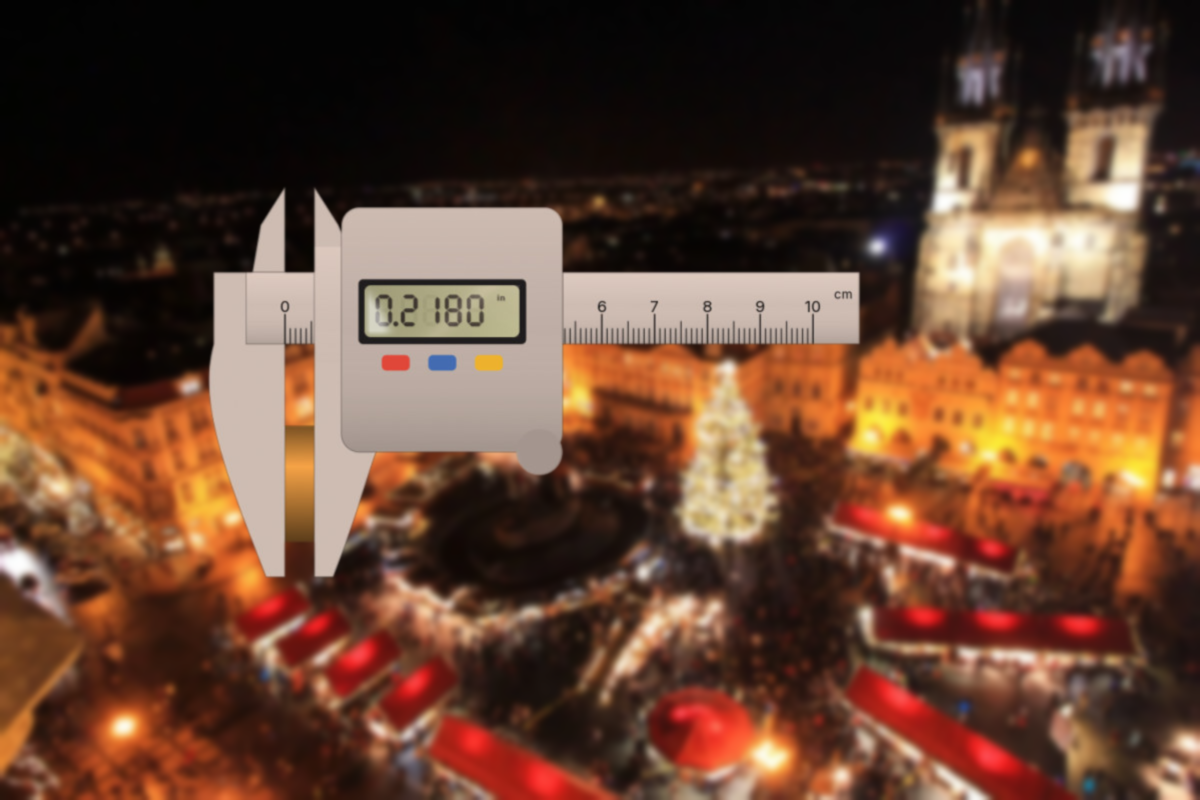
0.2180 in
